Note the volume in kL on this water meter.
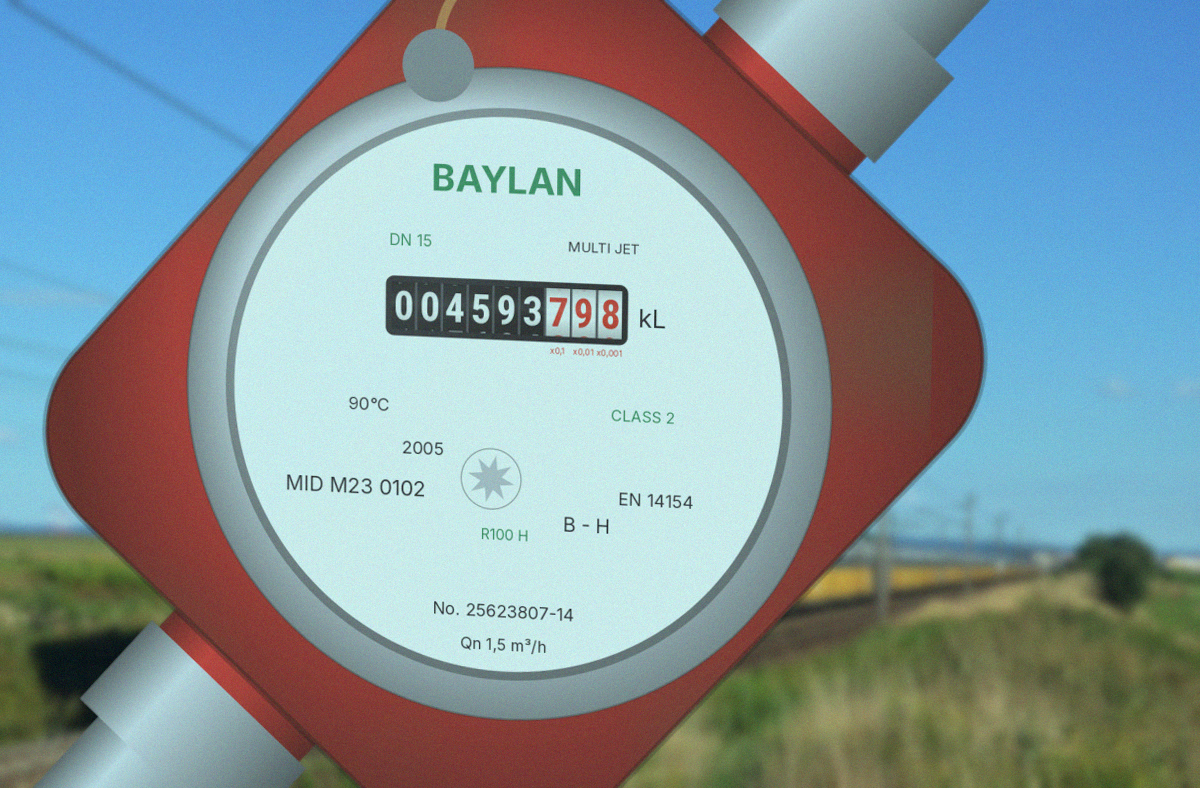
4593.798 kL
